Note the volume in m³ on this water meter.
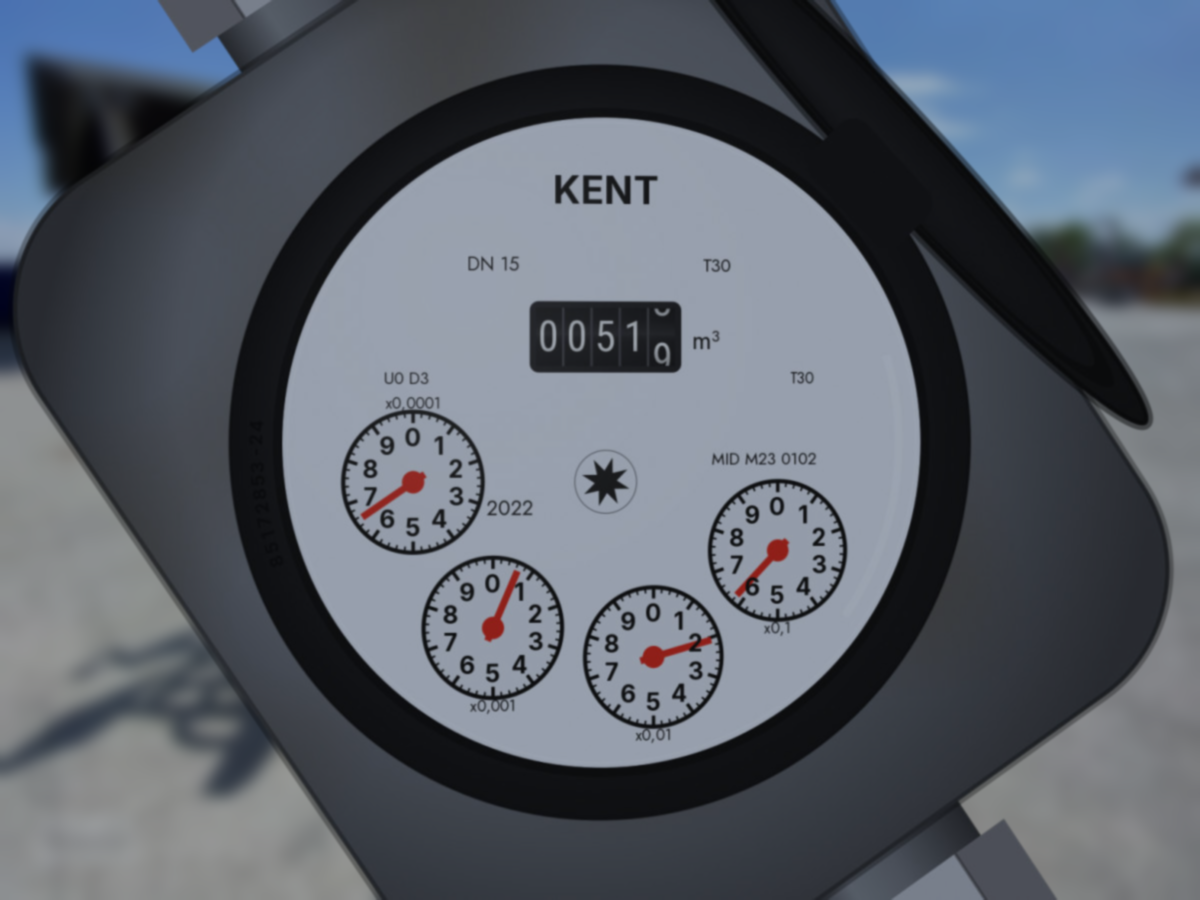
518.6206 m³
